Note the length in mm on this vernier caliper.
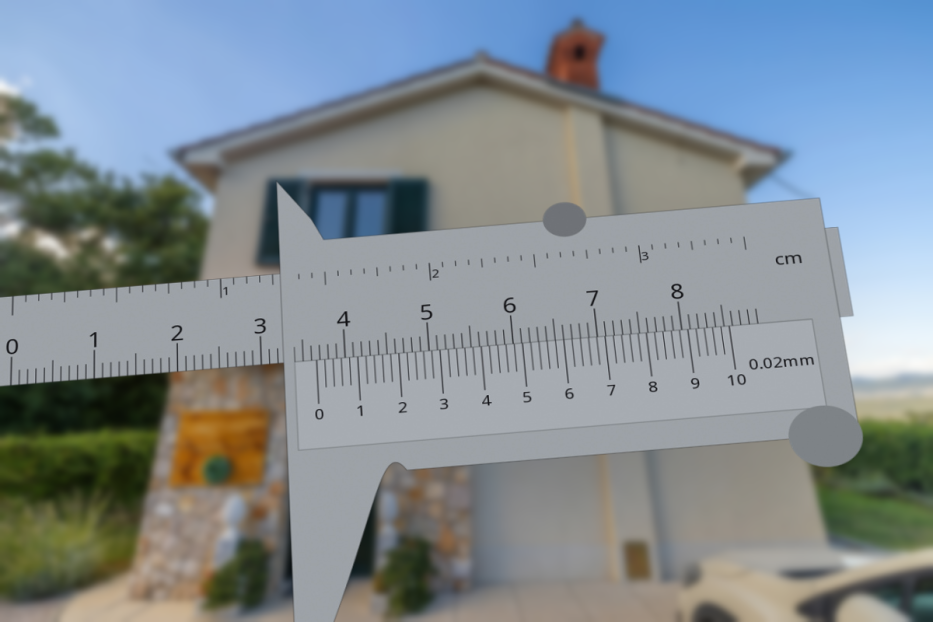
36.6 mm
